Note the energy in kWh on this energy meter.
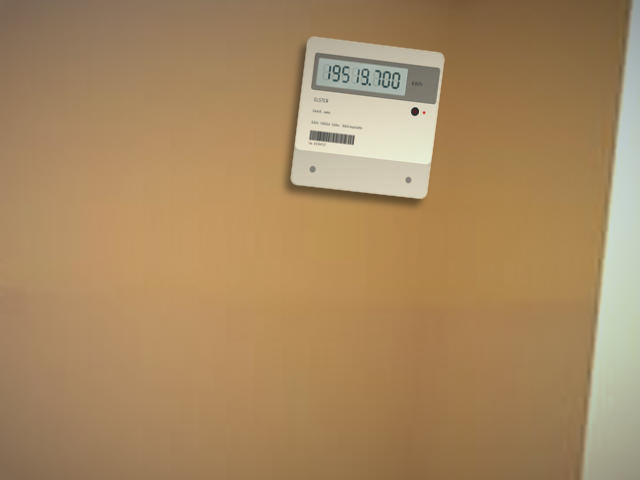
19519.700 kWh
